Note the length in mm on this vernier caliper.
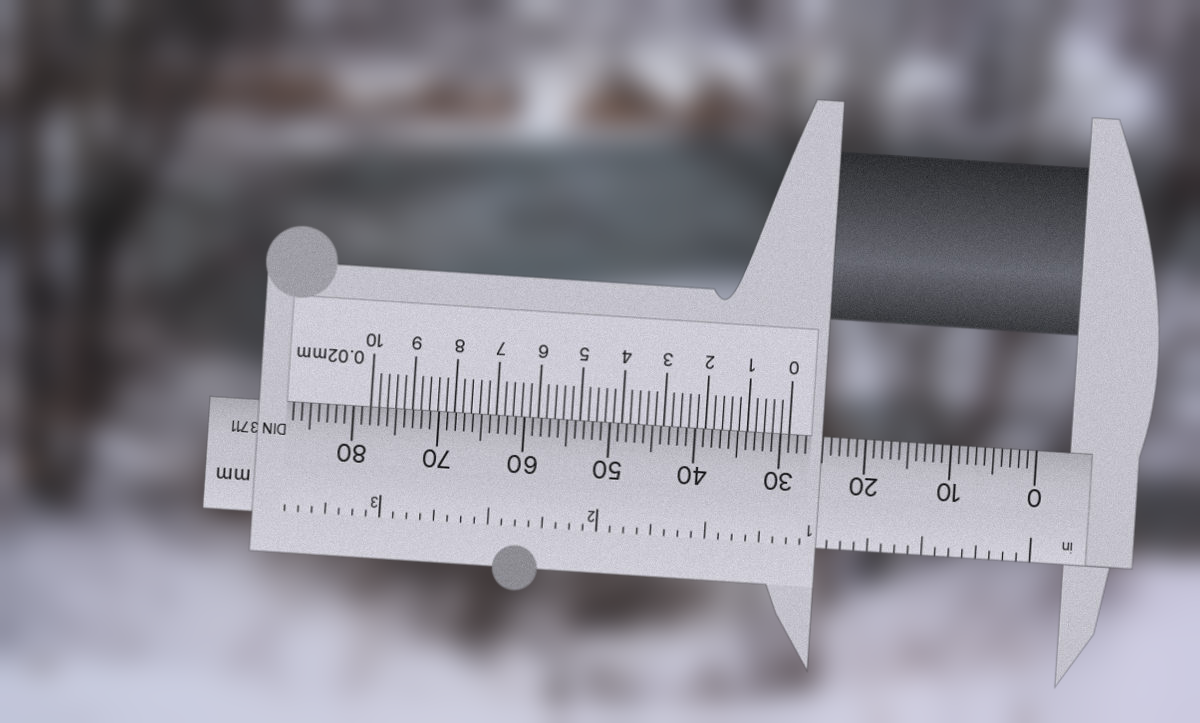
29.0 mm
